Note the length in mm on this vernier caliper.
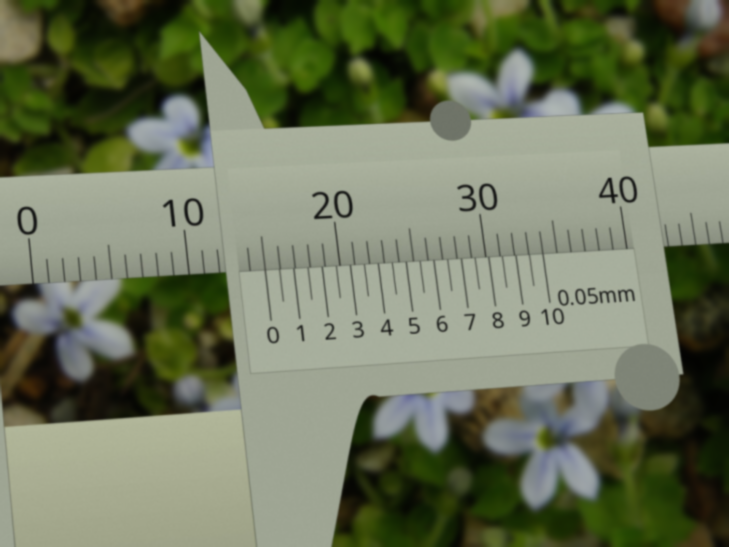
15.0 mm
